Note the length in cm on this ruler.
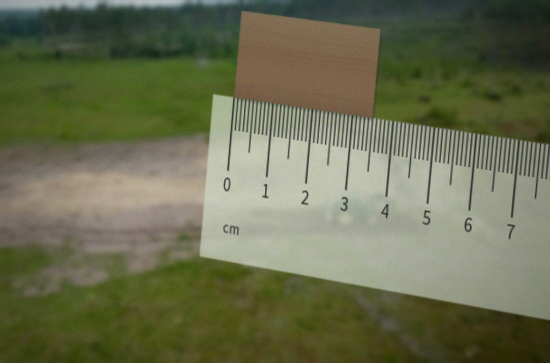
3.5 cm
